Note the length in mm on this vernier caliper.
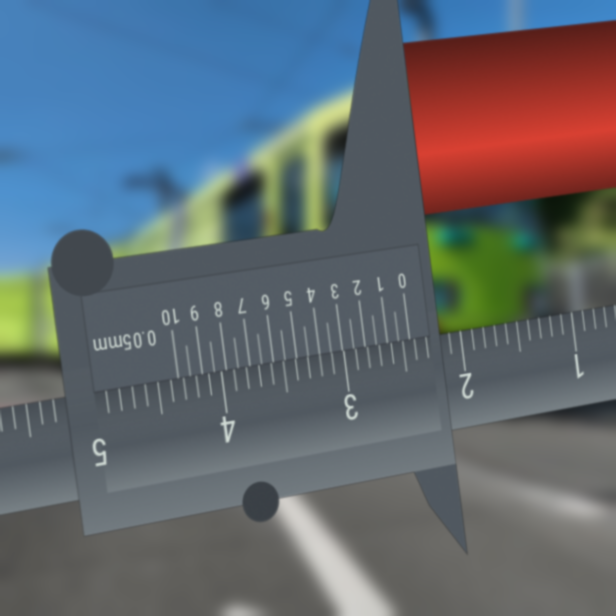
24.4 mm
